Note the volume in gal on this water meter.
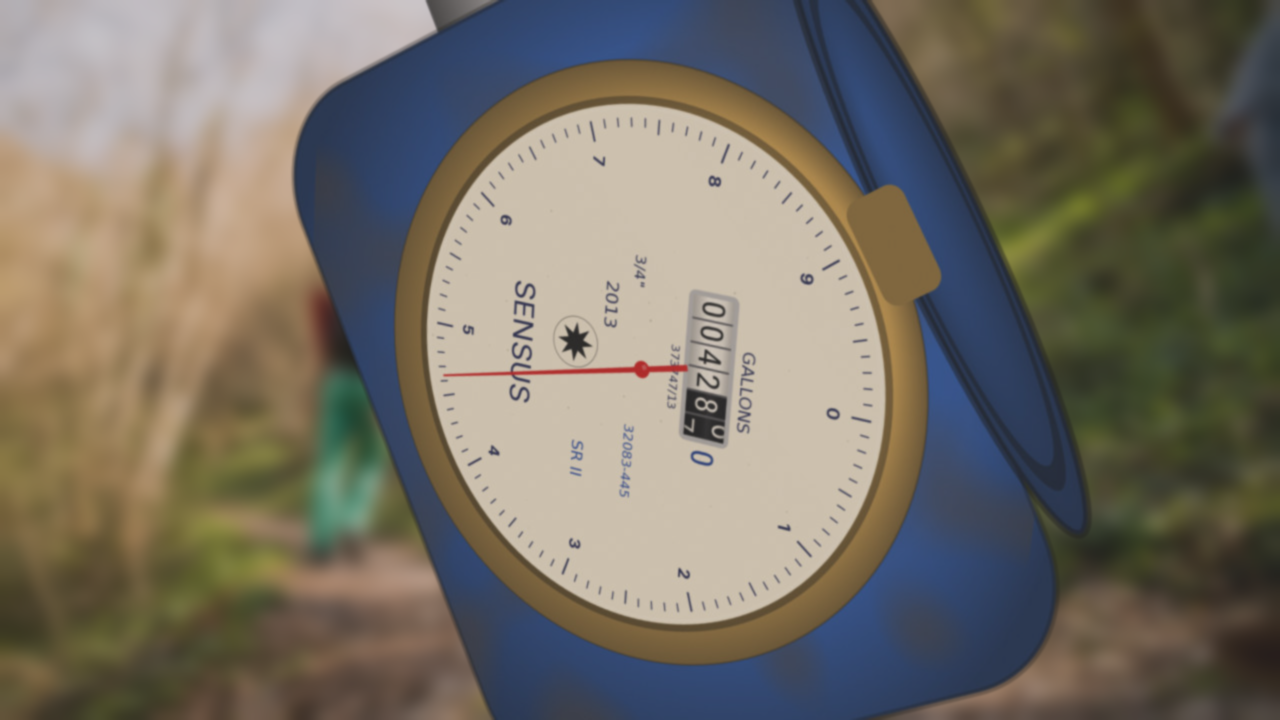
42864.6 gal
